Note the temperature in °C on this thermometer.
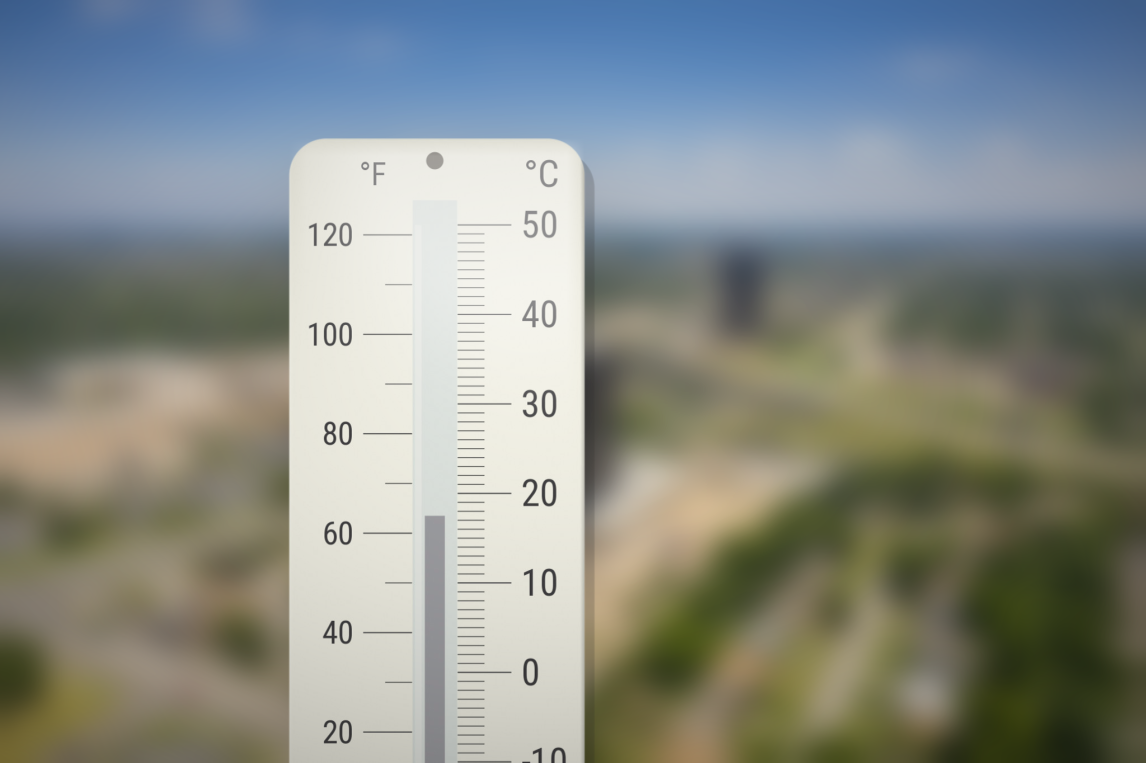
17.5 °C
